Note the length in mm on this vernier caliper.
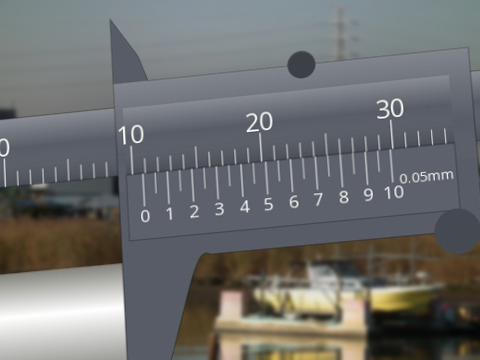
10.8 mm
